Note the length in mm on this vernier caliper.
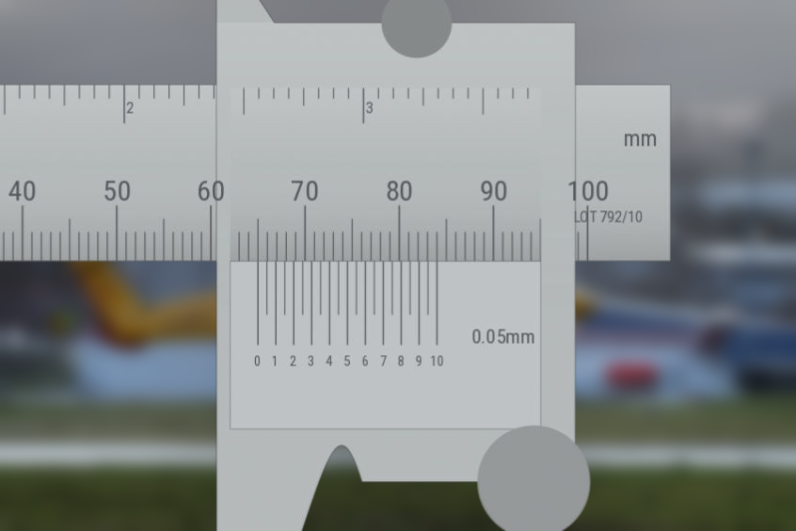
65.0 mm
